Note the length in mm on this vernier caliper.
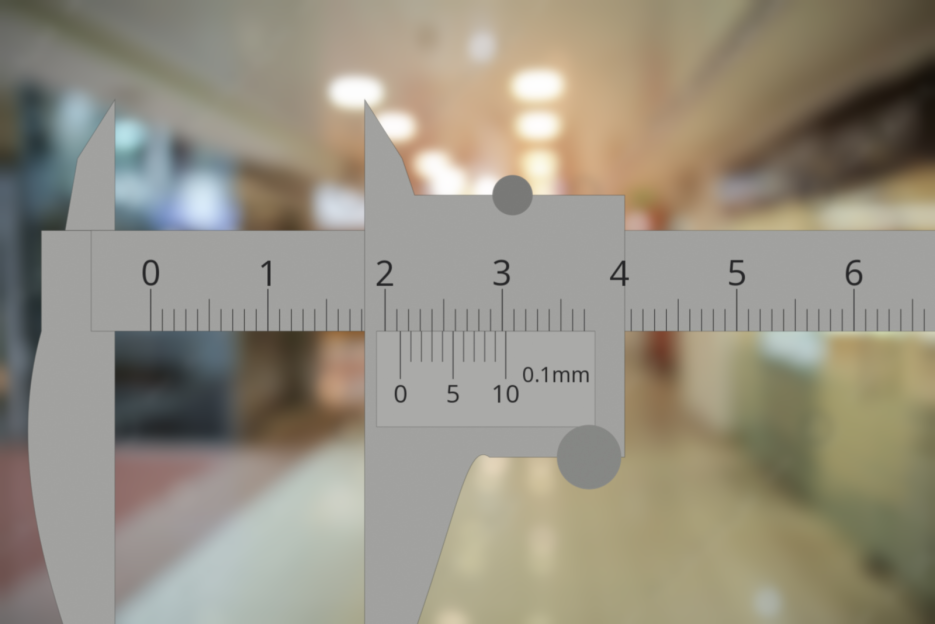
21.3 mm
